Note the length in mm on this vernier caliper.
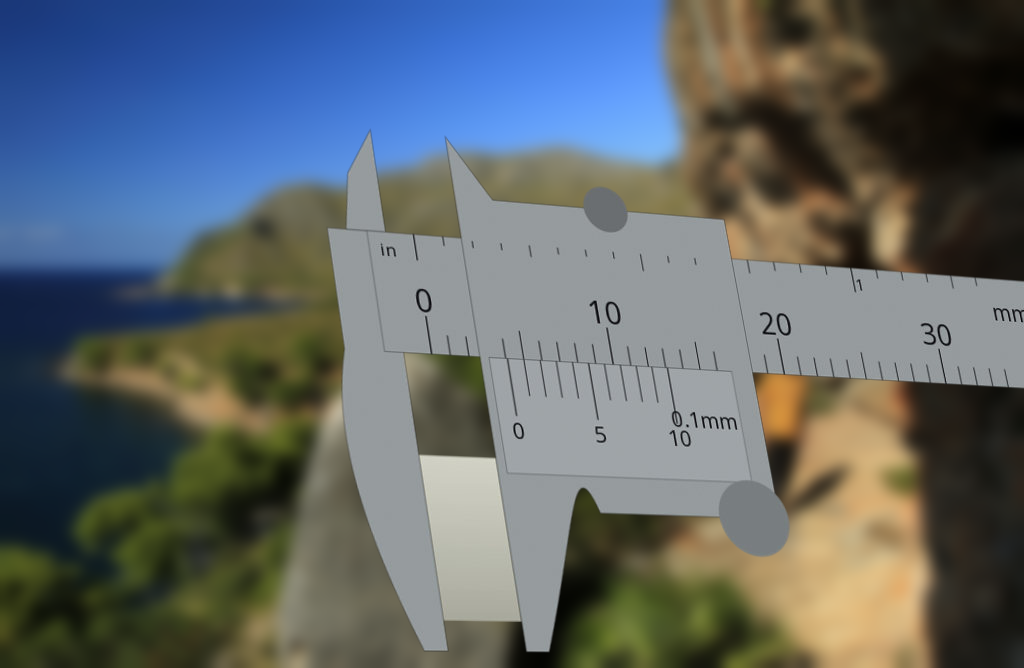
4.1 mm
